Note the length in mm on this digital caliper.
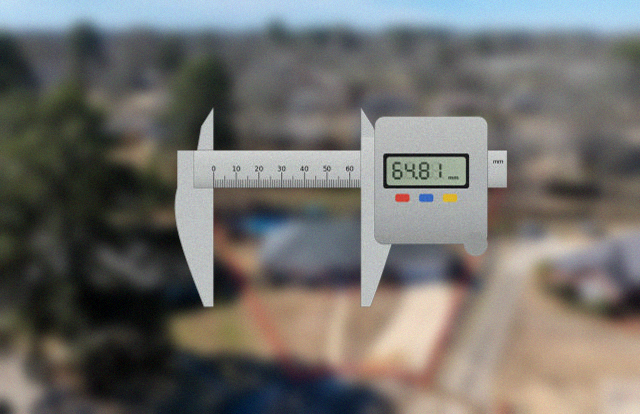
64.81 mm
